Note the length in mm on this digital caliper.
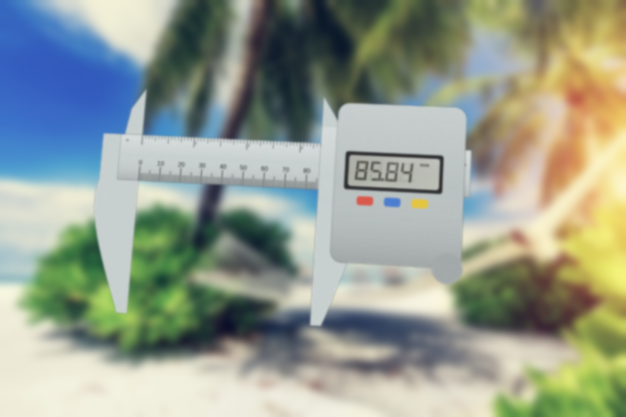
85.84 mm
